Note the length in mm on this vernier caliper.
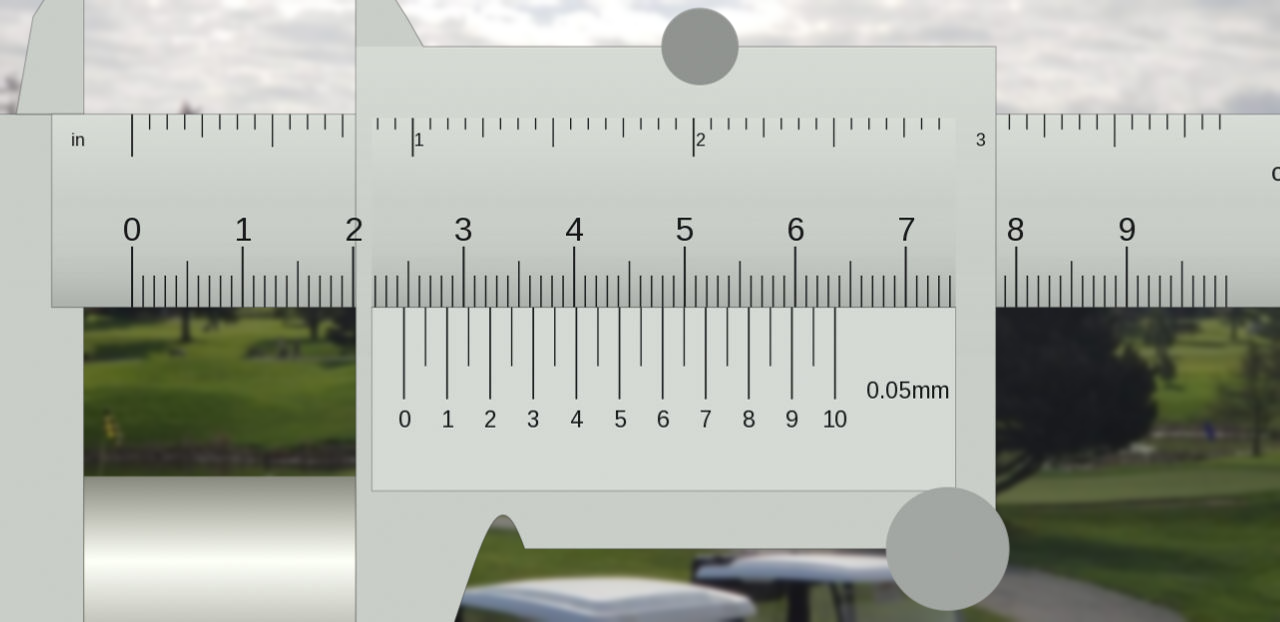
24.6 mm
